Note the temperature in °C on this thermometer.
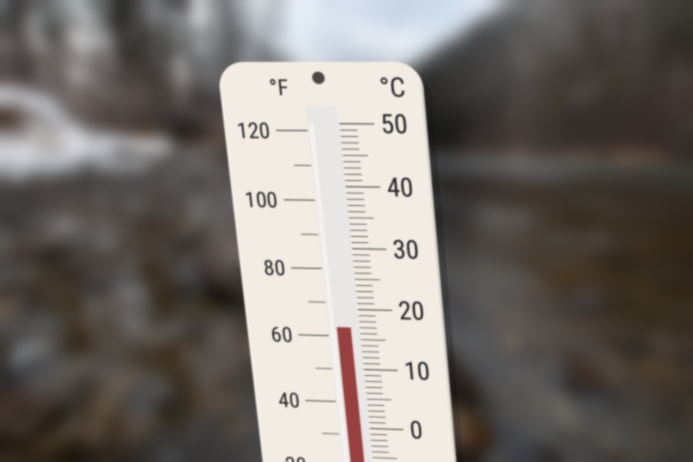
17 °C
